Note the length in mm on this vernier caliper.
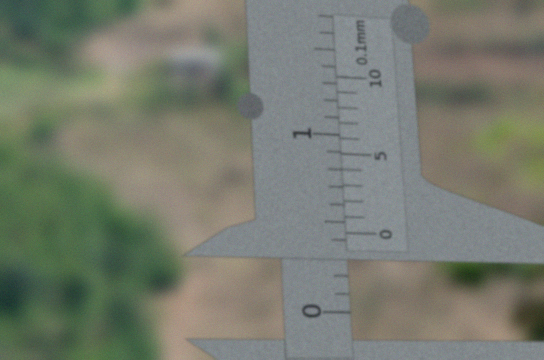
4.4 mm
